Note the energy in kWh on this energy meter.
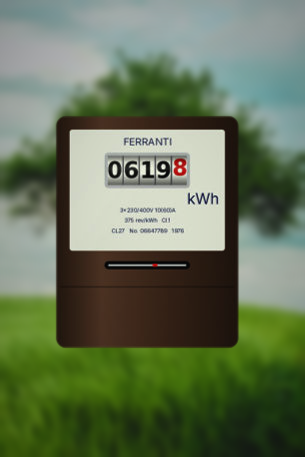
619.8 kWh
